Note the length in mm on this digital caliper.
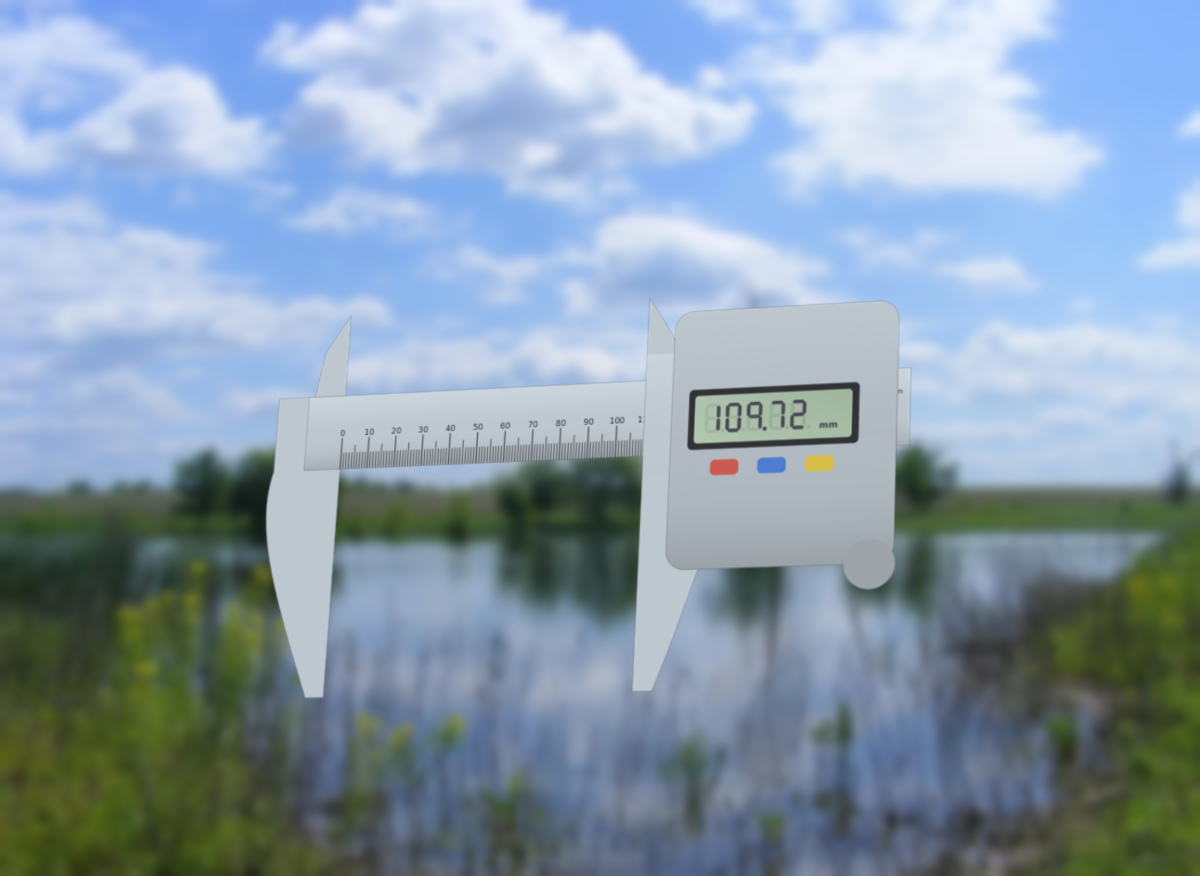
109.72 mm
